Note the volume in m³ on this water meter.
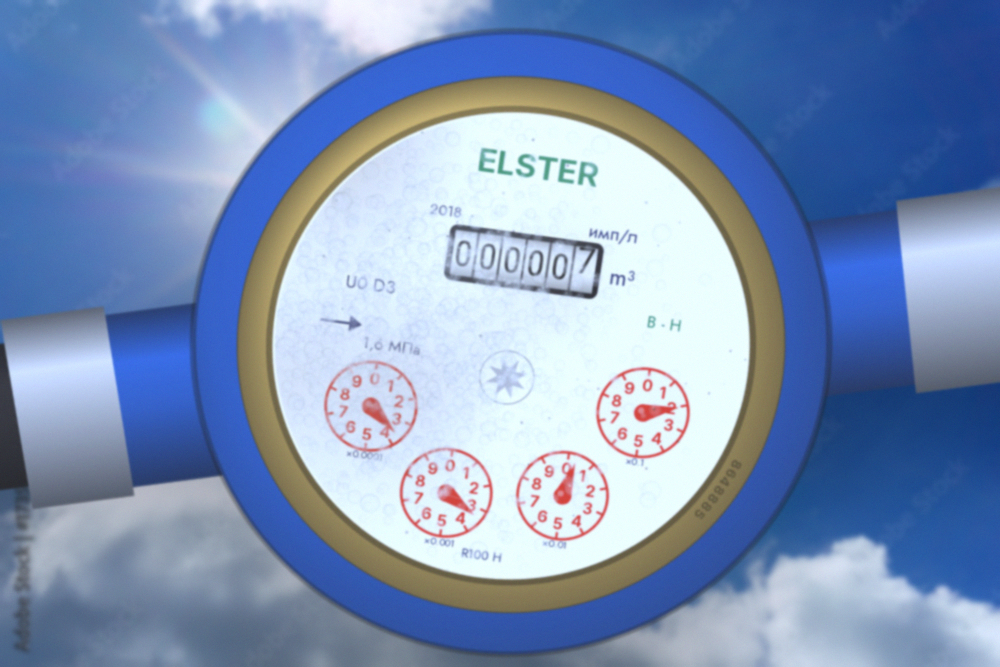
7.2033 m³
